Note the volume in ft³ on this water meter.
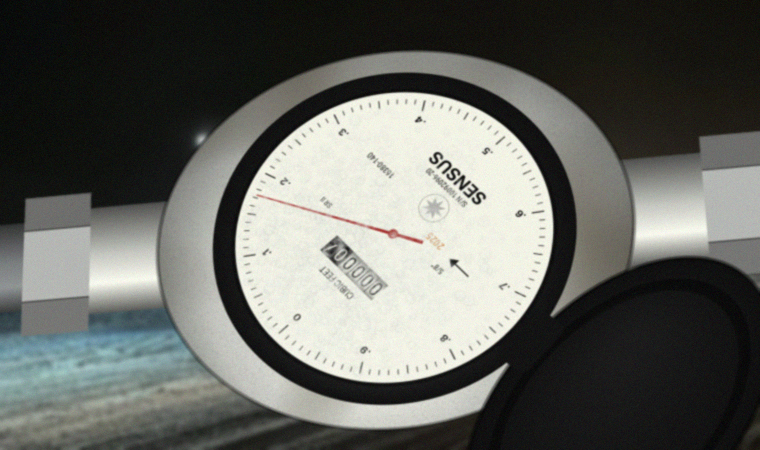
7.17 ft³
